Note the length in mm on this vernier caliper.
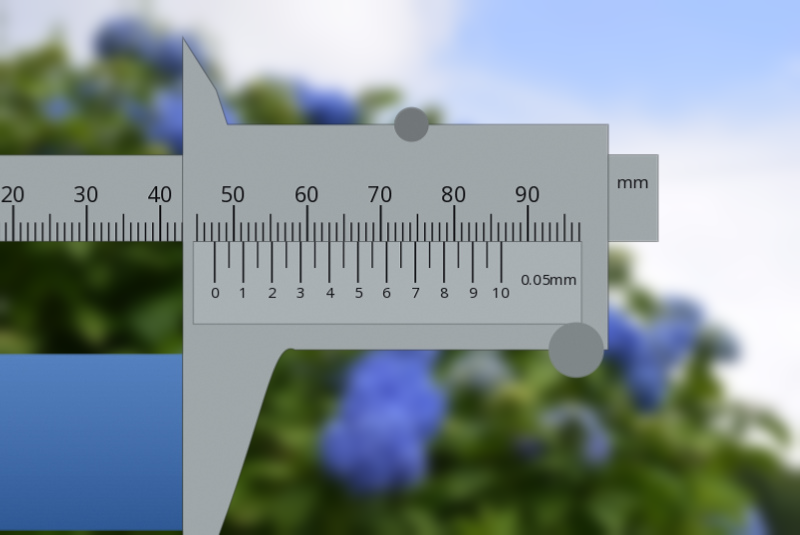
47.4 mm
